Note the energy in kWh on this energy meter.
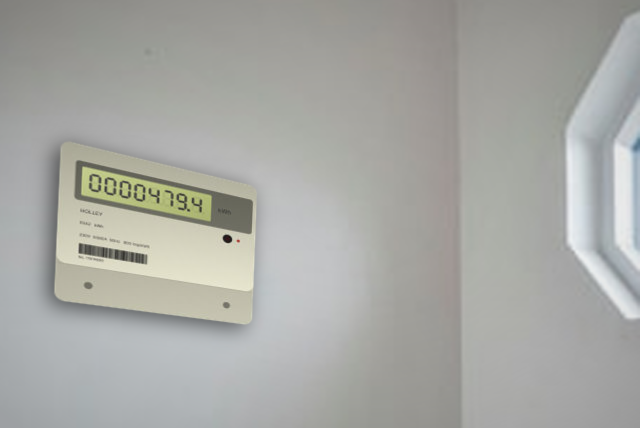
479.4 kWh
